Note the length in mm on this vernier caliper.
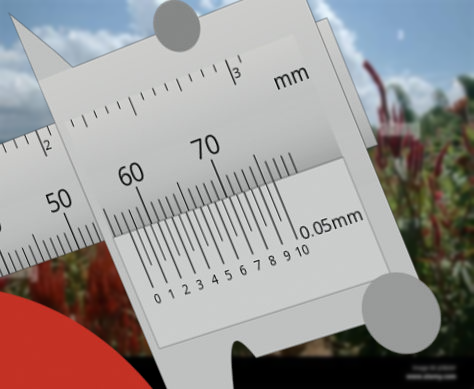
57.0 mm
